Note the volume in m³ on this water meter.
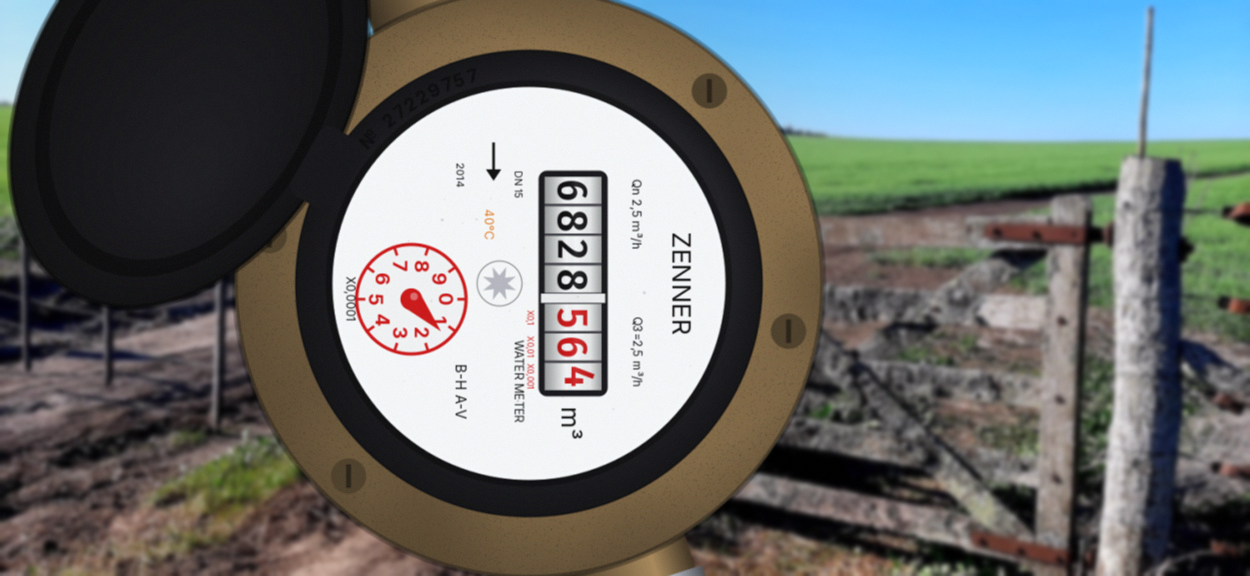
6828.5641 m³
